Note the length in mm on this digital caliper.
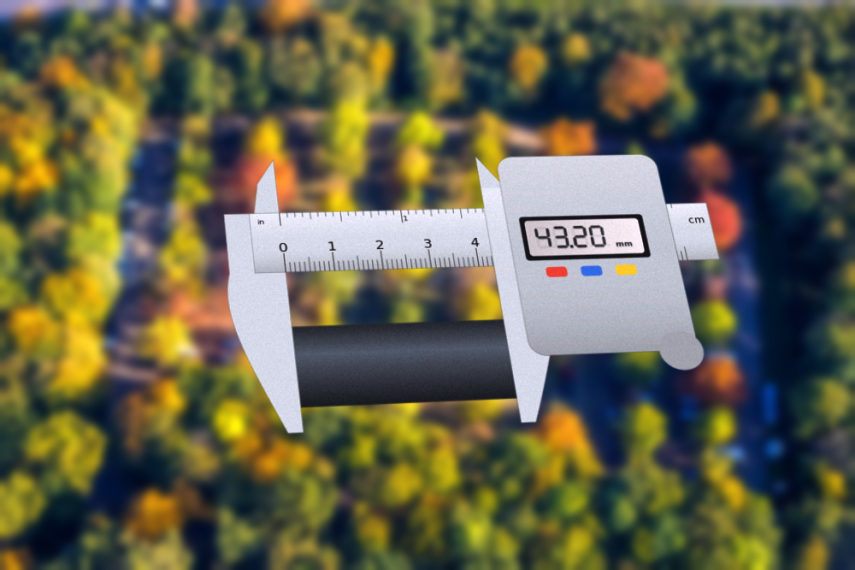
43.20 mm
